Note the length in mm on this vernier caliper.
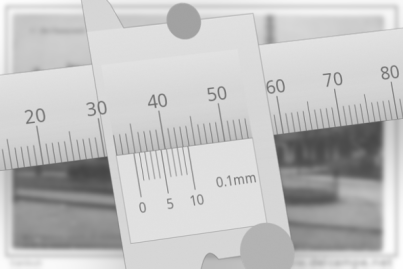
34.8 mm
